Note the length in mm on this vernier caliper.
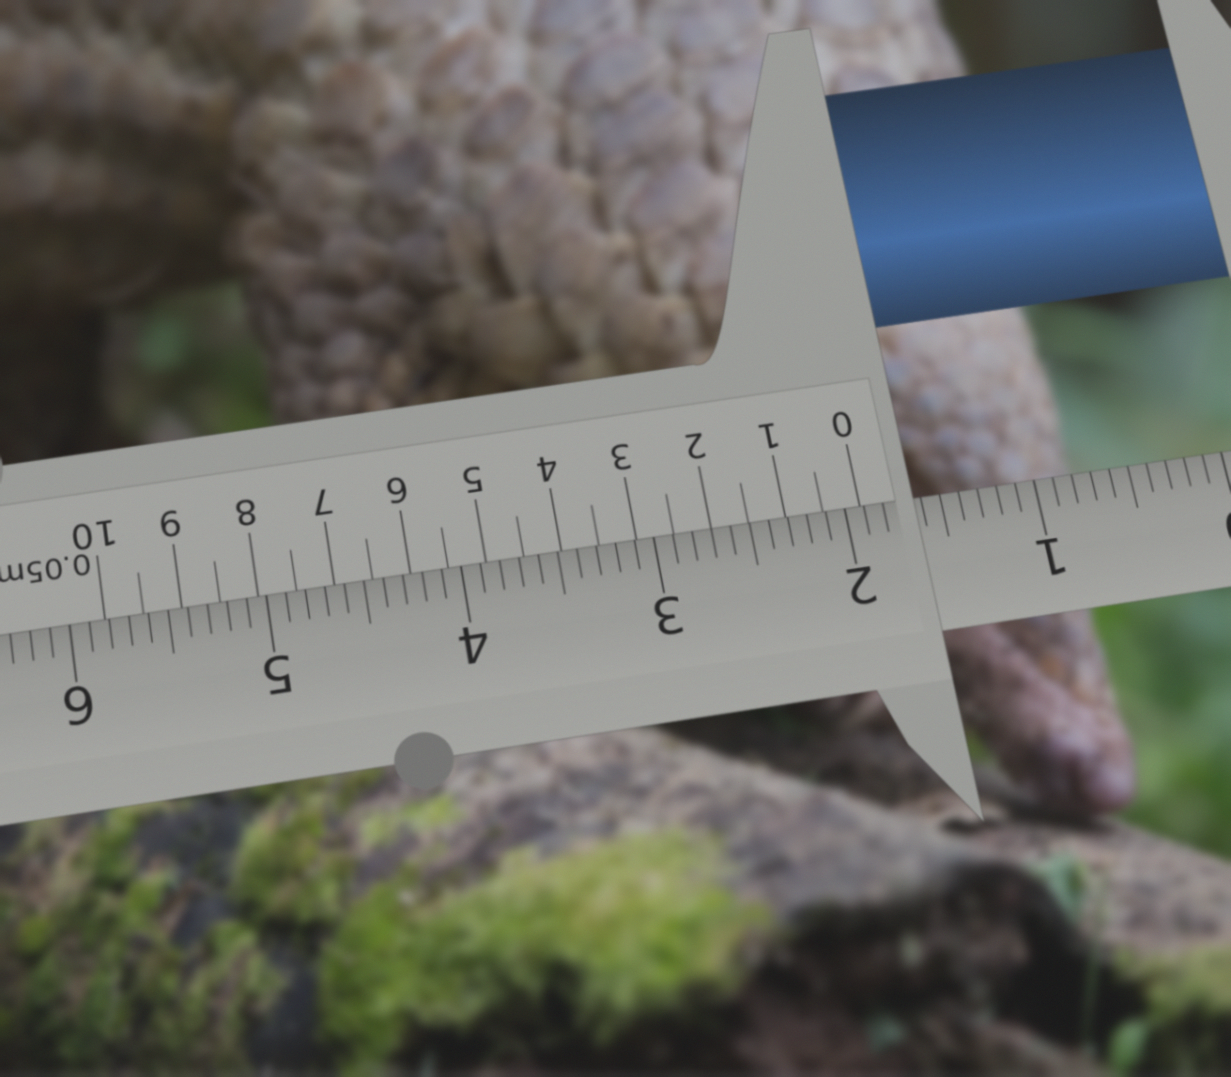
19.2 mm
